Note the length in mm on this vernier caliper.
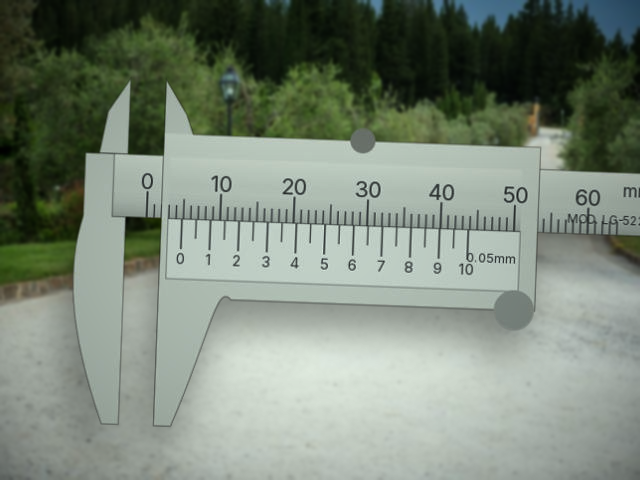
4.8 mm
